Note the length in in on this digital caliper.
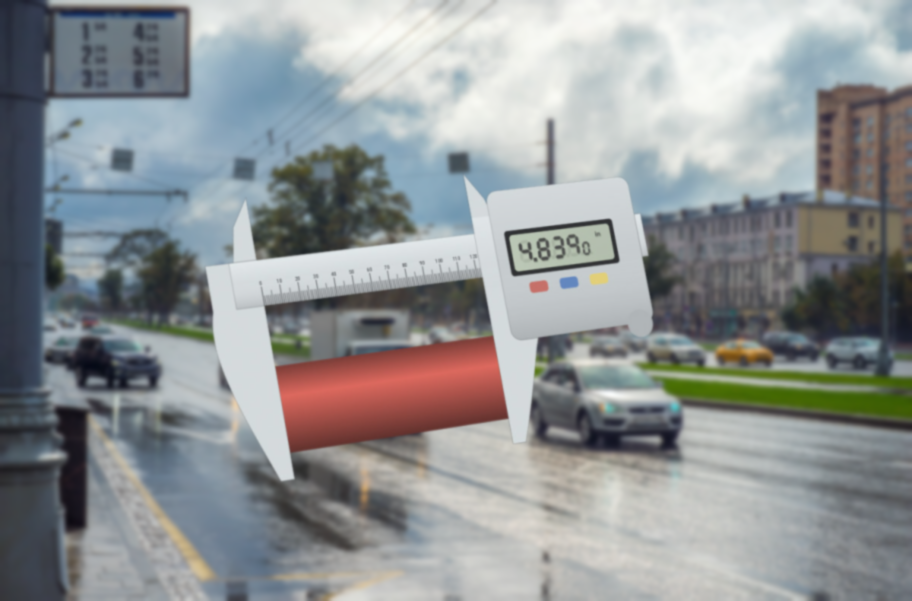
4.8390 in
